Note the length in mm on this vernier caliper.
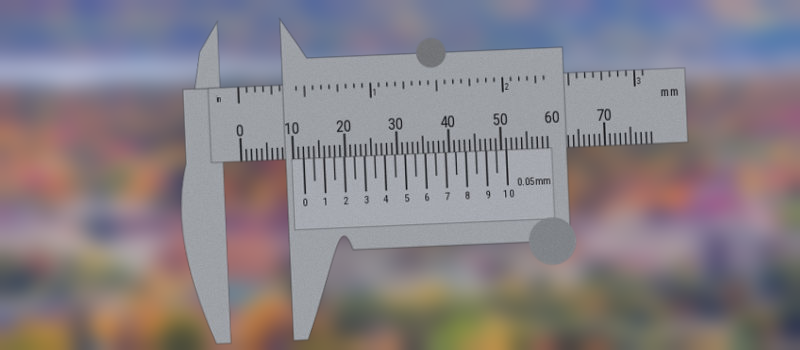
12.0 mm
